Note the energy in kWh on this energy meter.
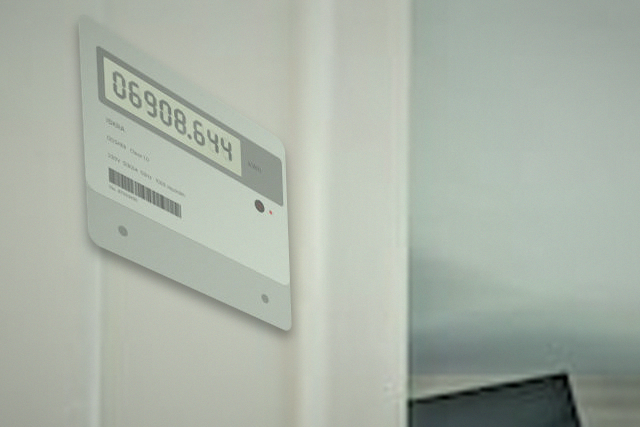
6908.644 kWh
